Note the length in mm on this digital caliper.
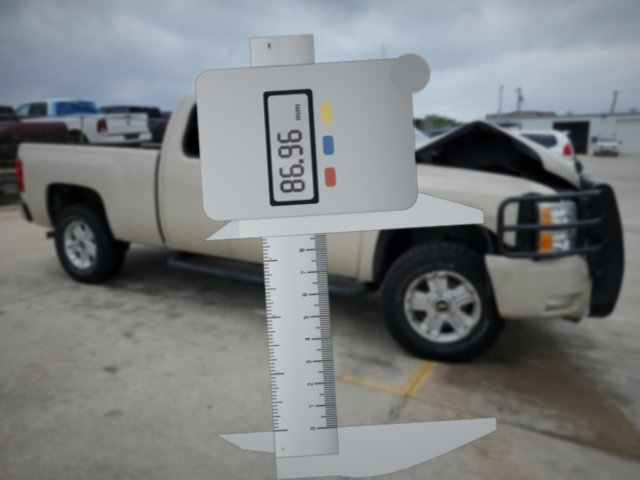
86.96 mm
